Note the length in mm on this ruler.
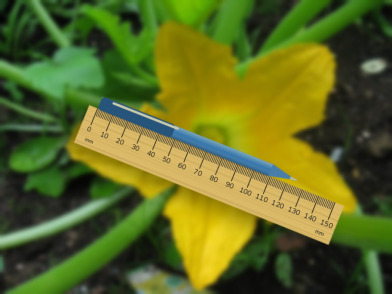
125 mm
